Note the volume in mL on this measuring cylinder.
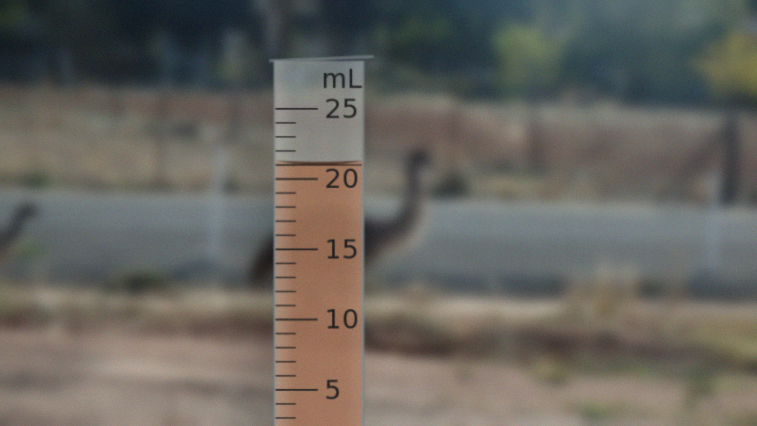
21 mL
